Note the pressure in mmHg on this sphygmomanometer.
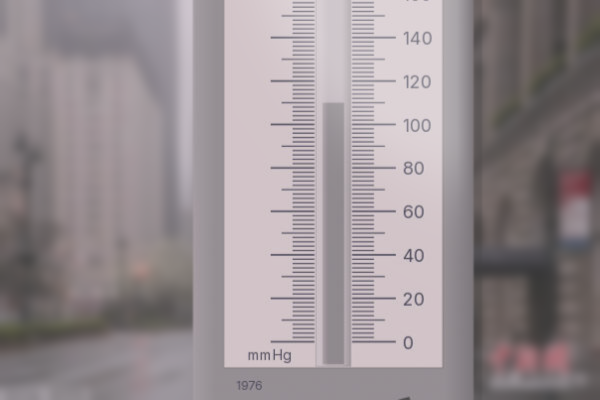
110 mmHg
